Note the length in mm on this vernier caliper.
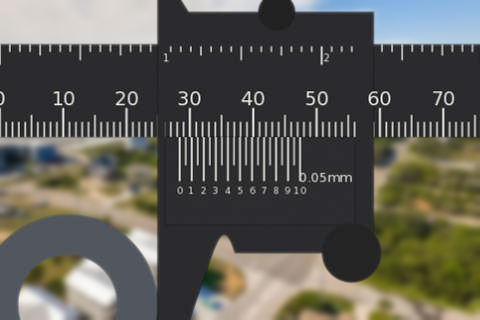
28.4 mm
